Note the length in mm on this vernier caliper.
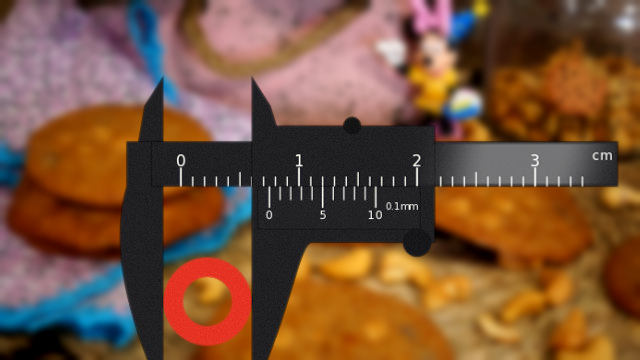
7.5 mm
